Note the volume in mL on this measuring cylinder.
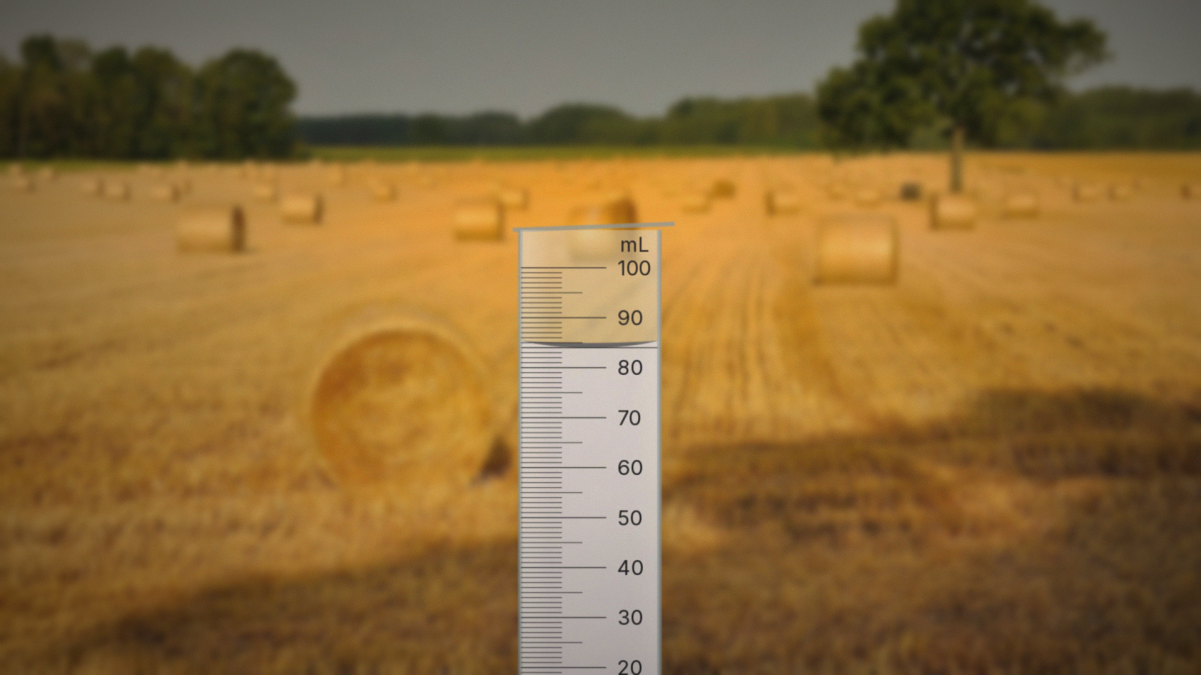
84 mL
